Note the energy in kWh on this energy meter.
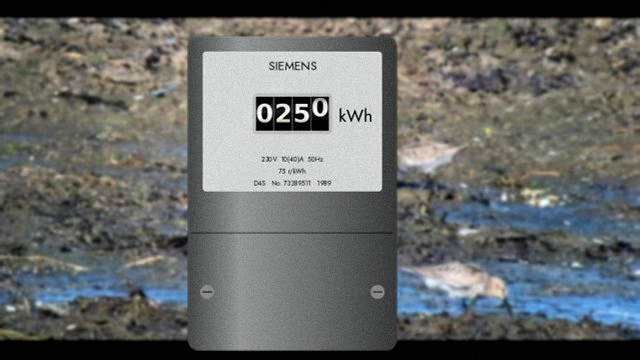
250 kWh
